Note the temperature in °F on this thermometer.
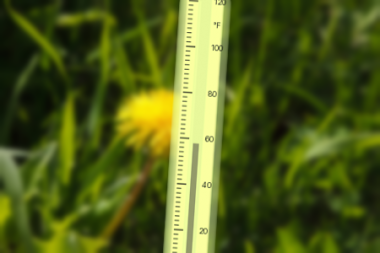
58 °F
